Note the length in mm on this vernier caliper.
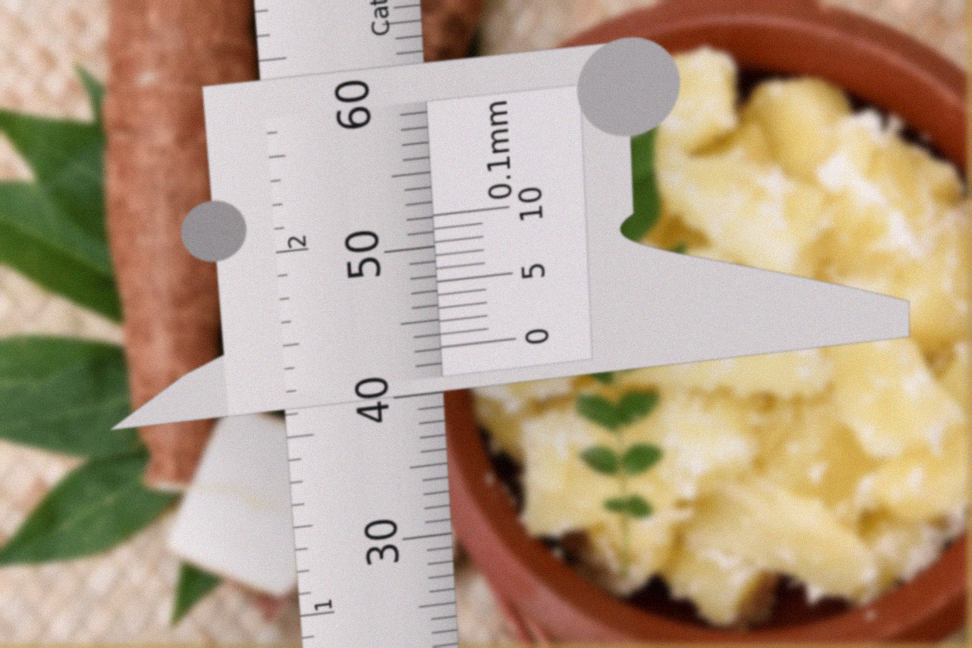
43.1 mm
